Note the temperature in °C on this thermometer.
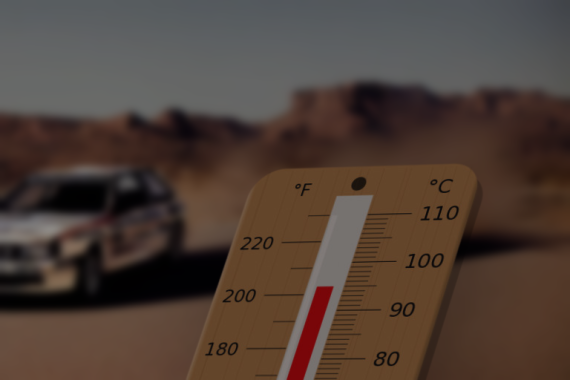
95 °C
